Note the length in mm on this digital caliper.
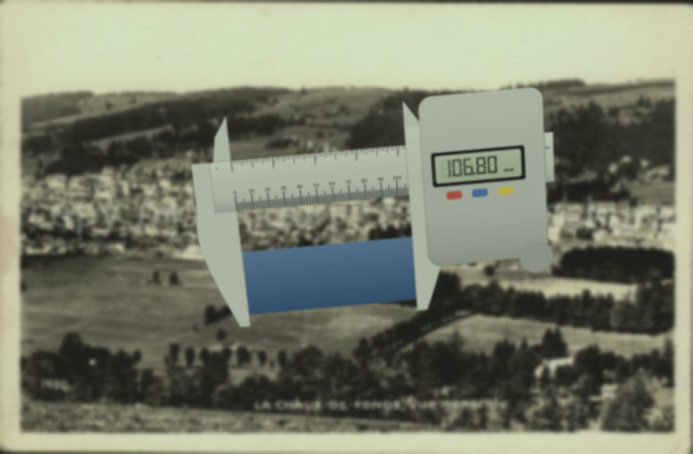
106.80 mm
